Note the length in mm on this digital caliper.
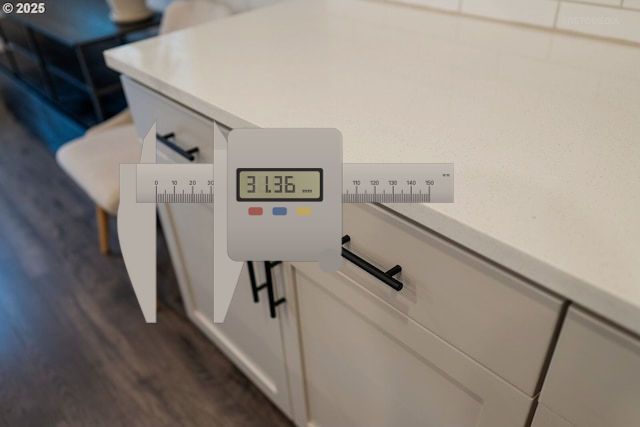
31.36 mm
